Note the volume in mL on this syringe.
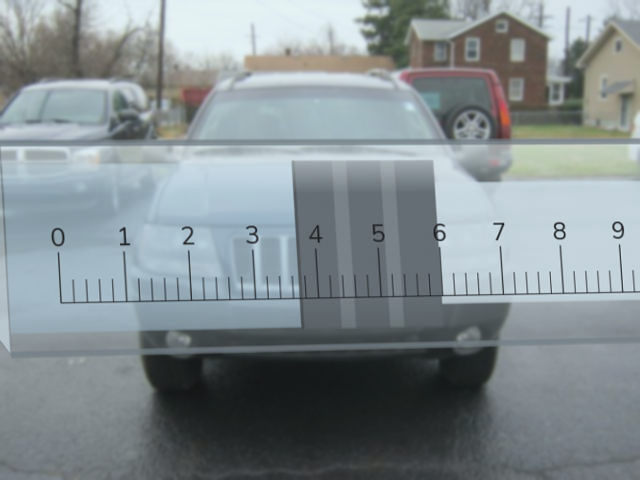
3.7 mL
